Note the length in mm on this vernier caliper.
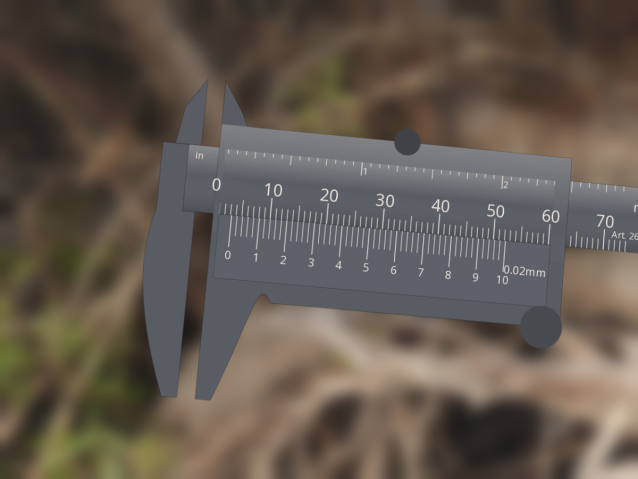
3.2 mm
